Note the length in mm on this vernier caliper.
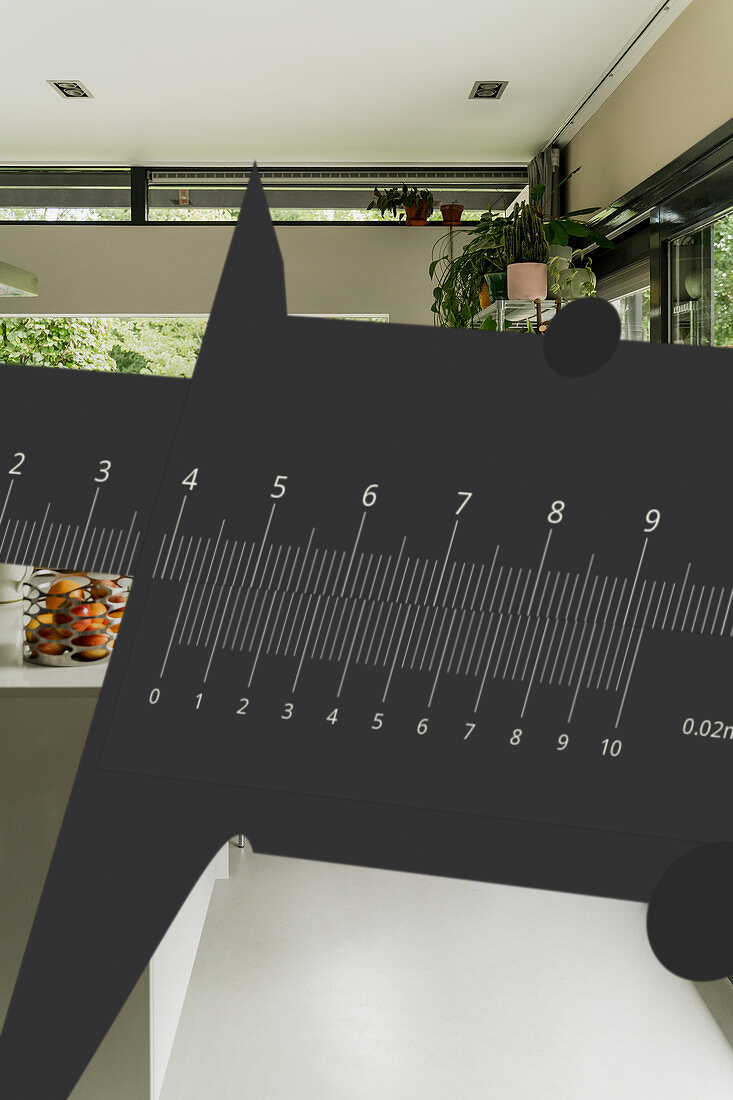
43.0 mm
